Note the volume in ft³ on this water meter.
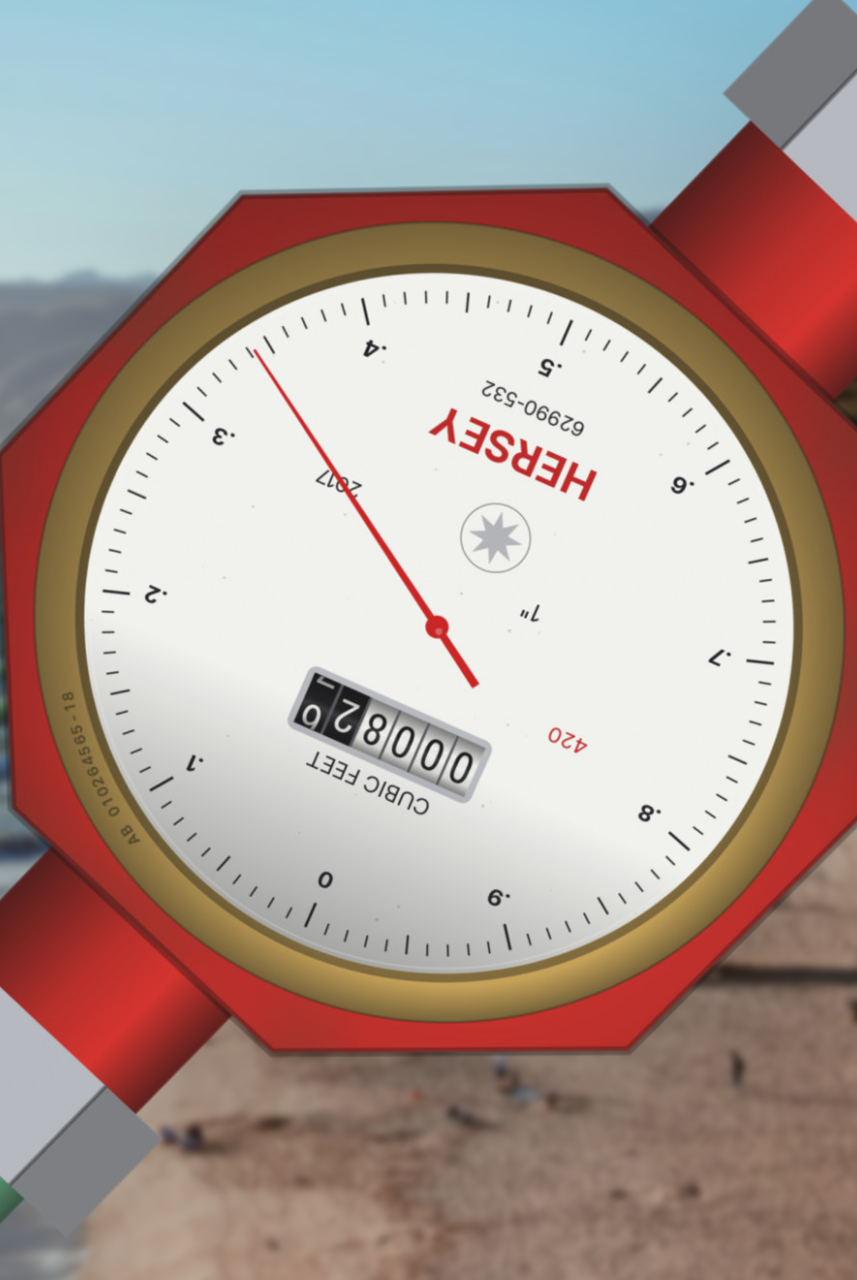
826.34 ft³
